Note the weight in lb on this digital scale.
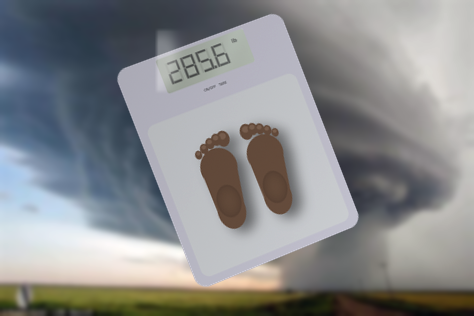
285.6 lb
